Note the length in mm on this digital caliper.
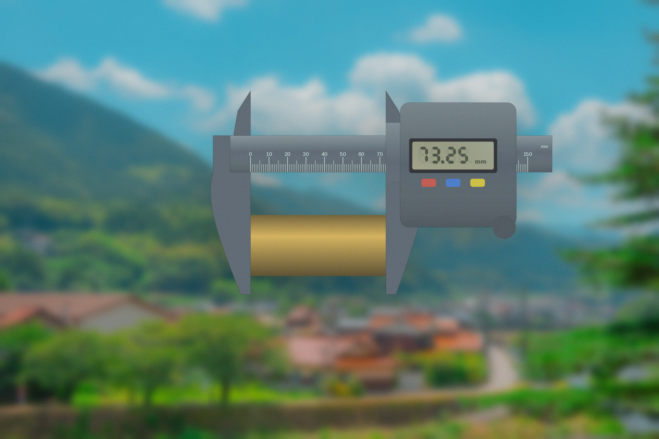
73.25 mm
